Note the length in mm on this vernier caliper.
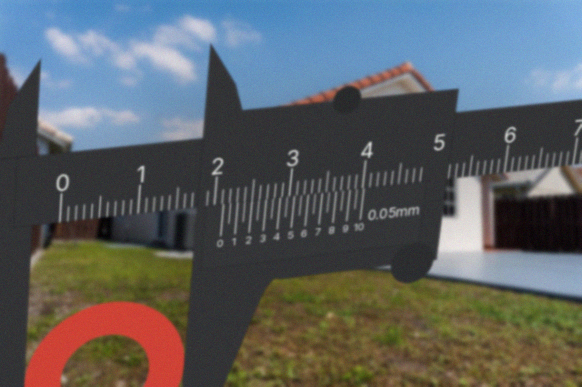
21.2 mm
